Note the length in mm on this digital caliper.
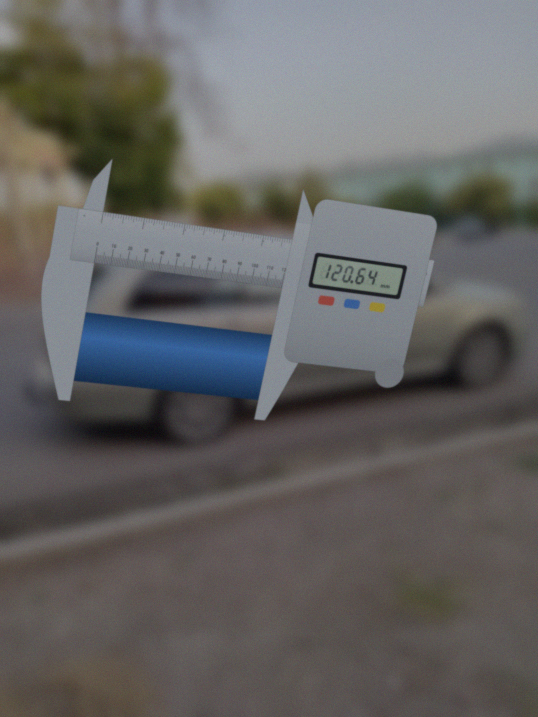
120.64 mm
